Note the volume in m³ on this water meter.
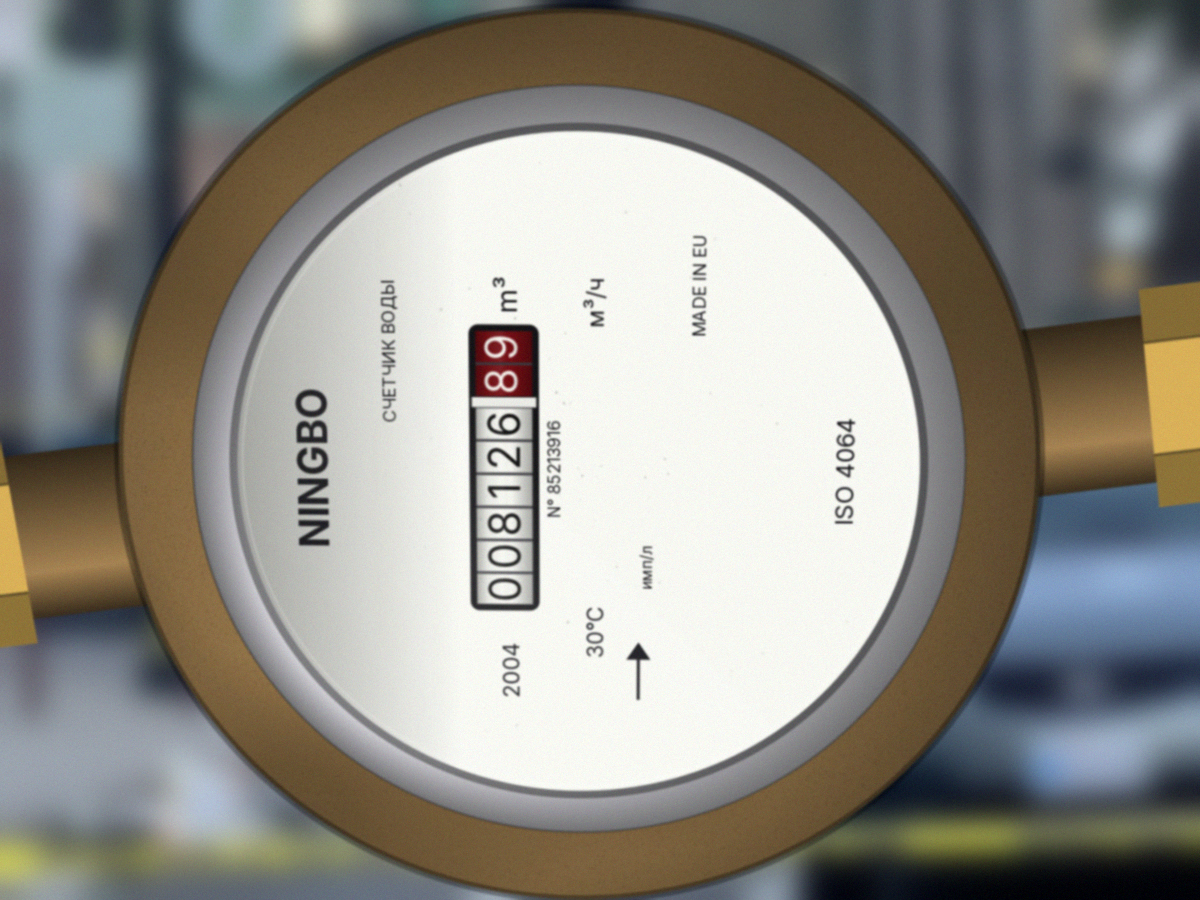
8126.89 m³
